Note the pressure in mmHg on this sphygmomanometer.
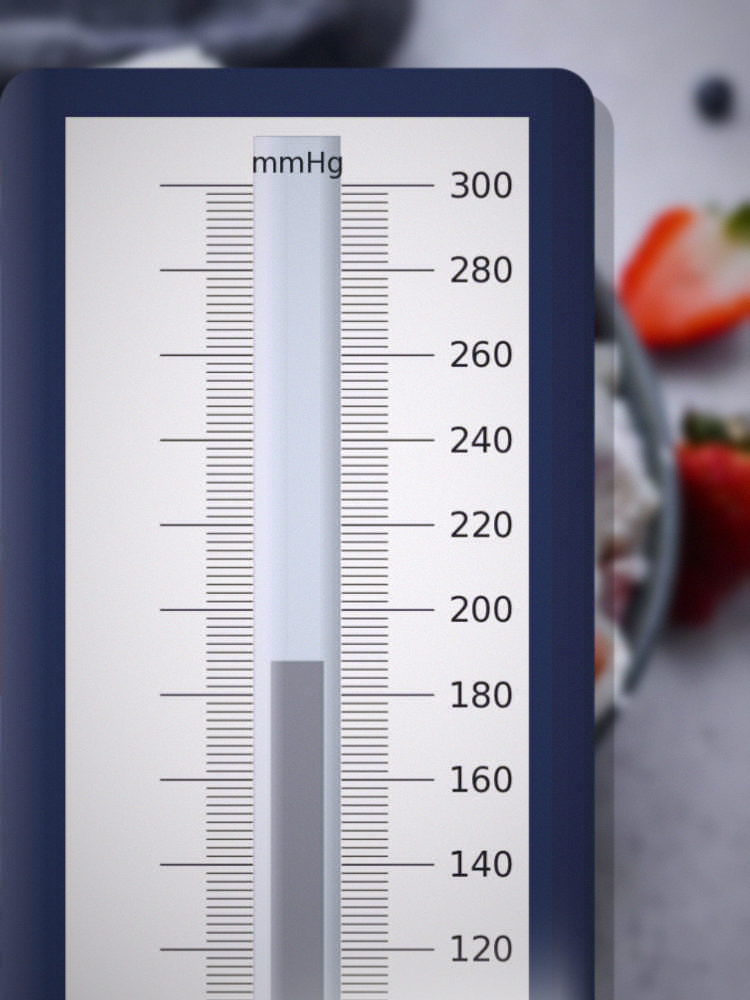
188 mmHg
